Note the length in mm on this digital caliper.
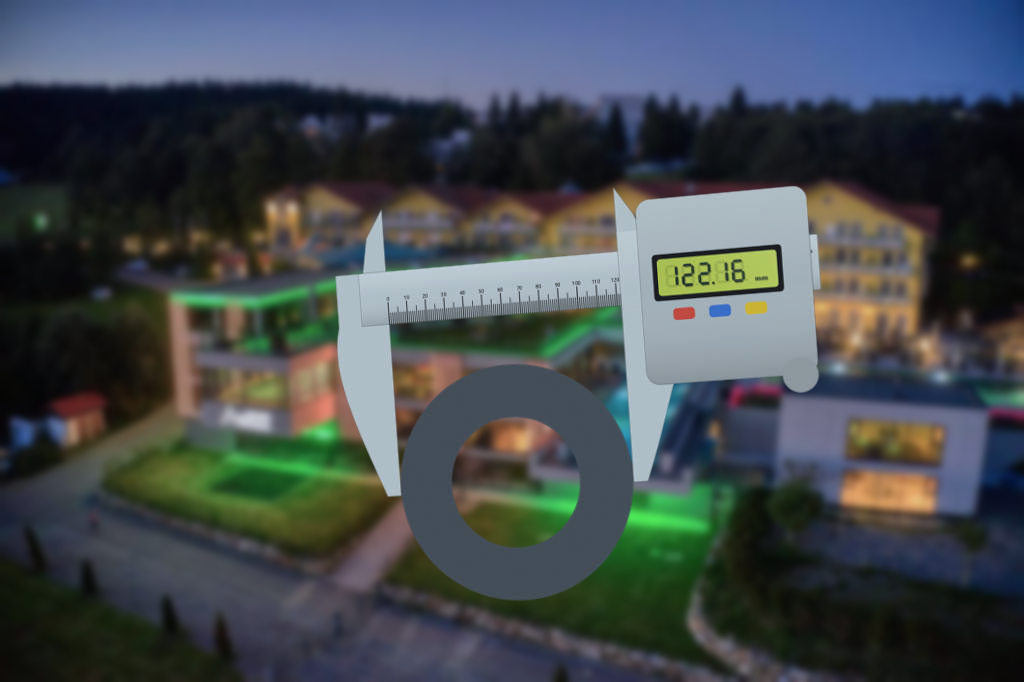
122.16 mm
